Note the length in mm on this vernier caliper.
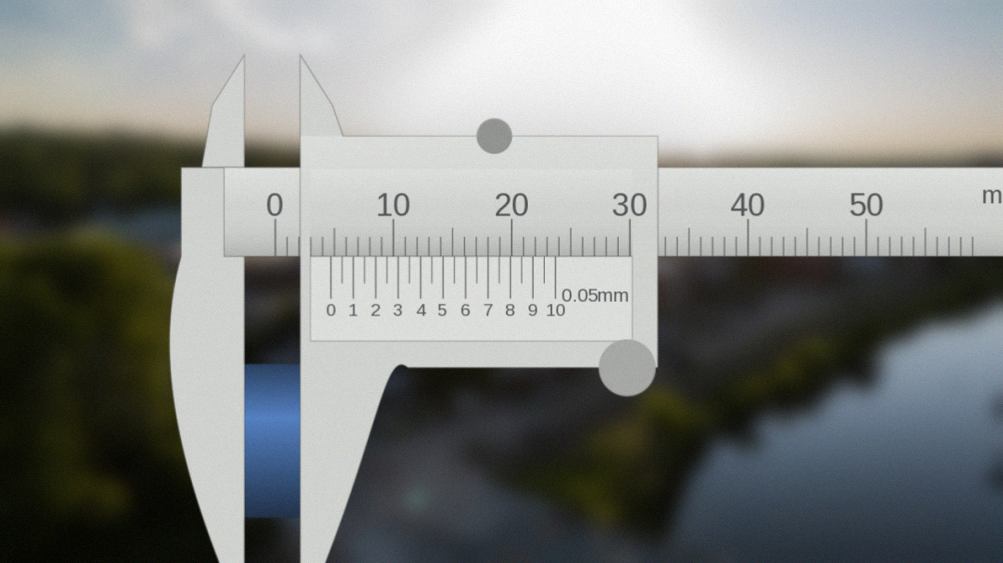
4.7 mm
